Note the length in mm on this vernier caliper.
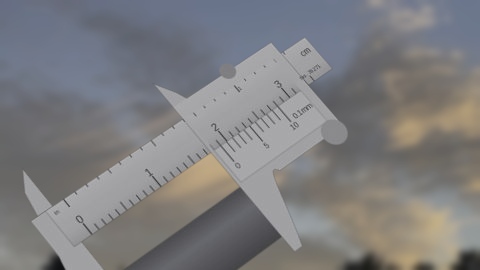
19.0 mm
